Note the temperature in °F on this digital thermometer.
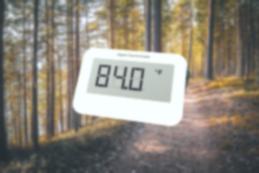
84.0 °F
